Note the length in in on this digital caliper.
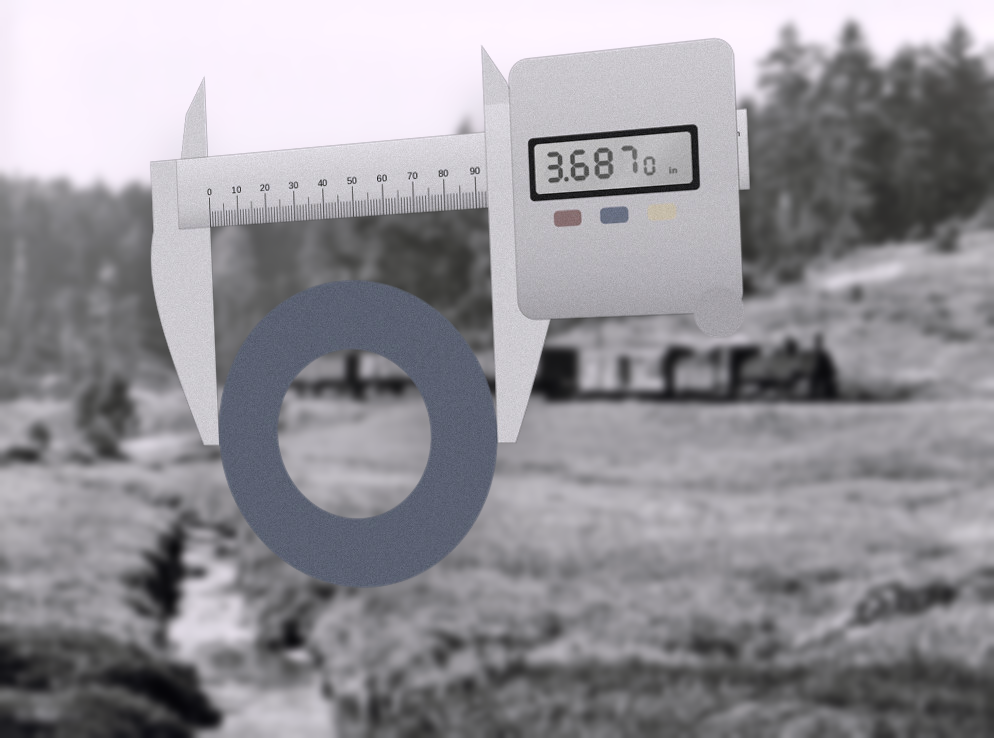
3.6870 in
